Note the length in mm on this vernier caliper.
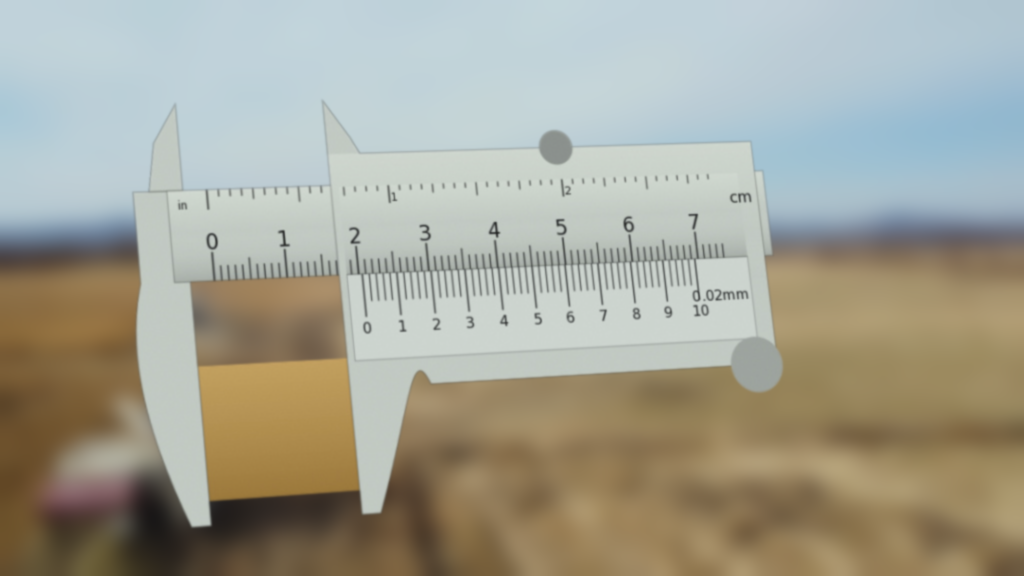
20.5 mm
